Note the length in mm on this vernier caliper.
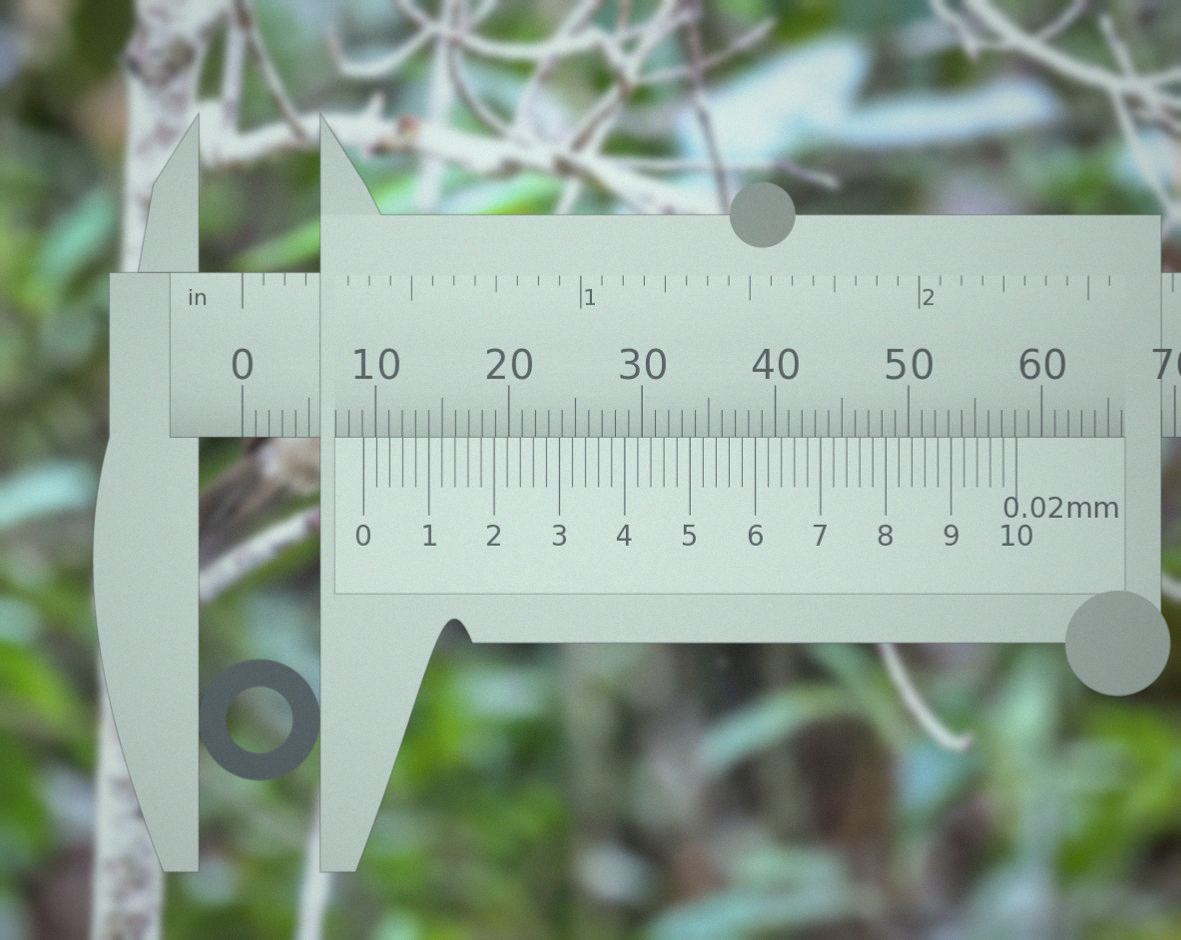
9.1 mm
